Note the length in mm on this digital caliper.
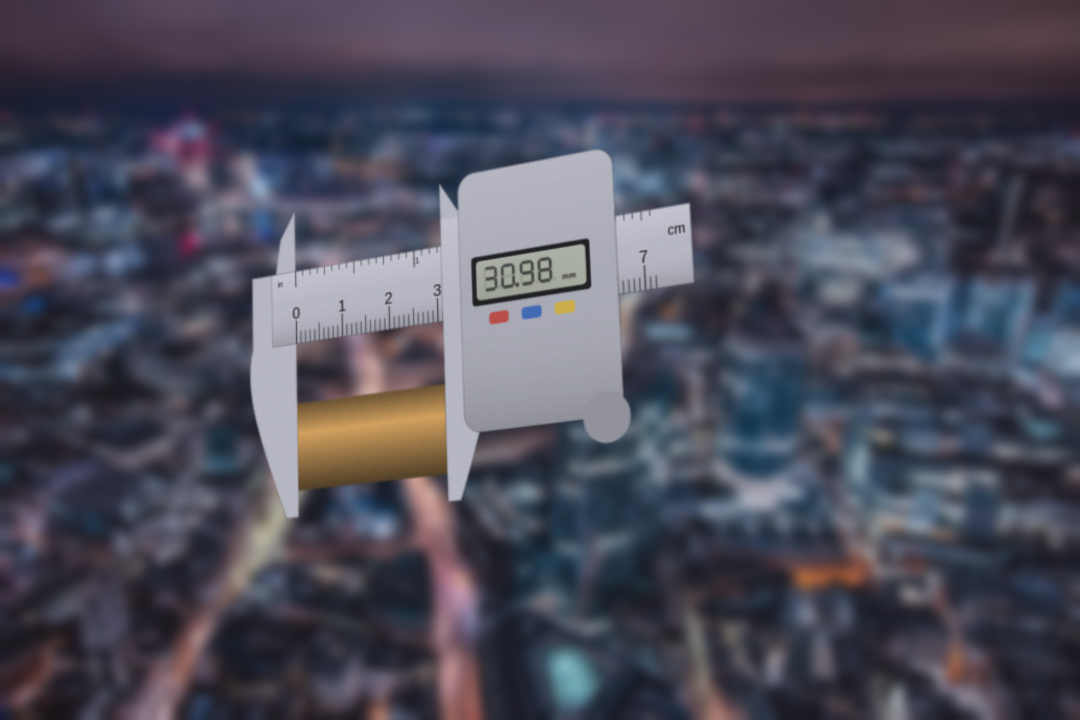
30.98 mm
